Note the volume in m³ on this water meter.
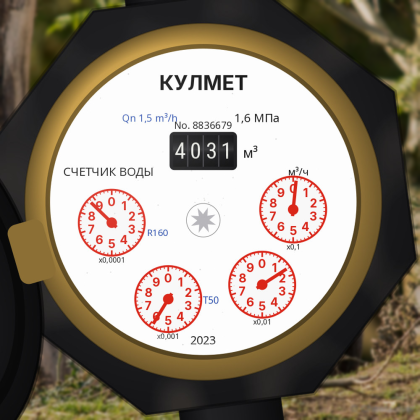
4031.0158 m³
